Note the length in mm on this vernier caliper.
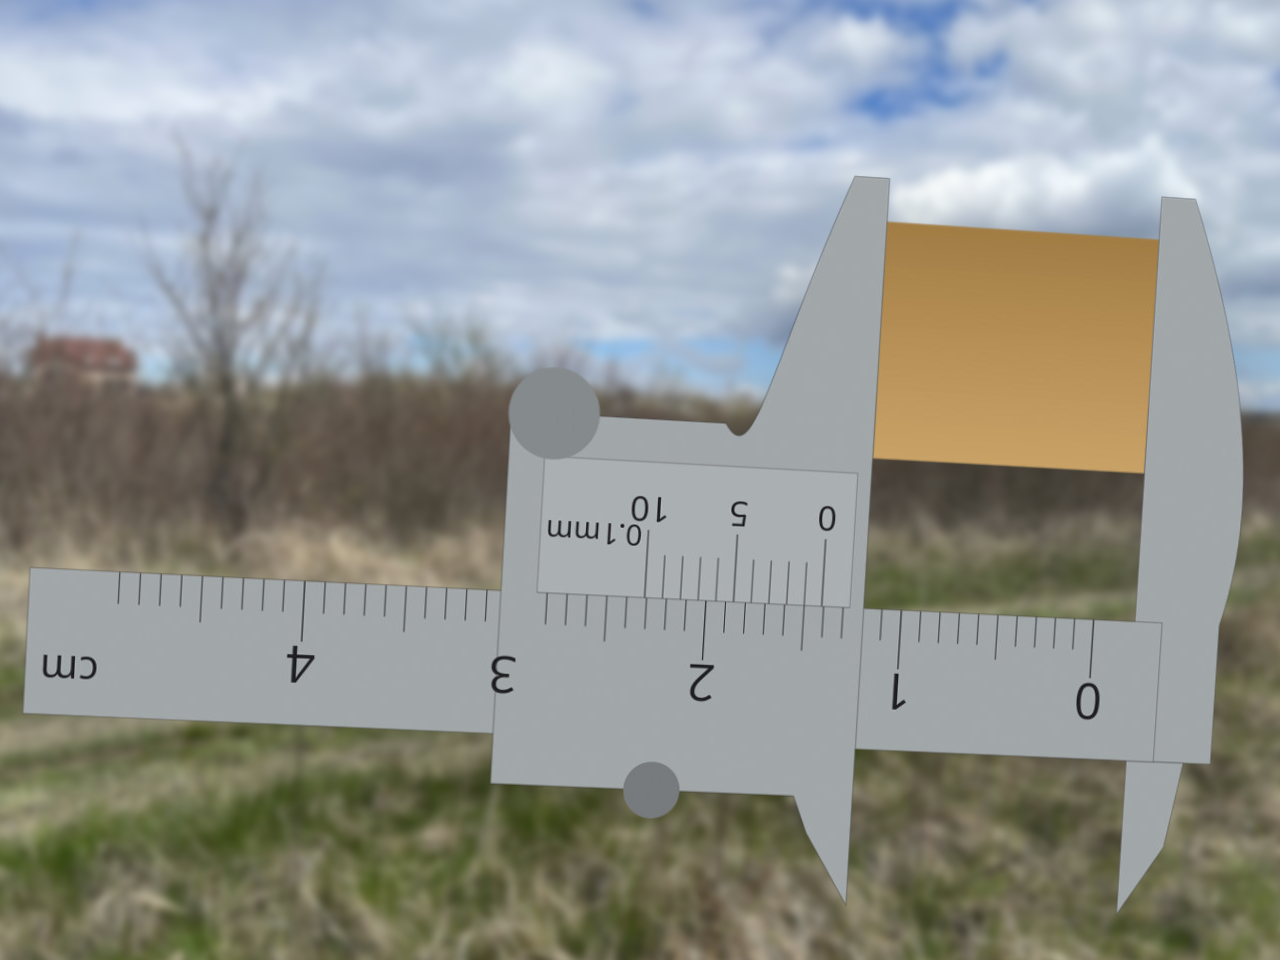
14.1 mm
